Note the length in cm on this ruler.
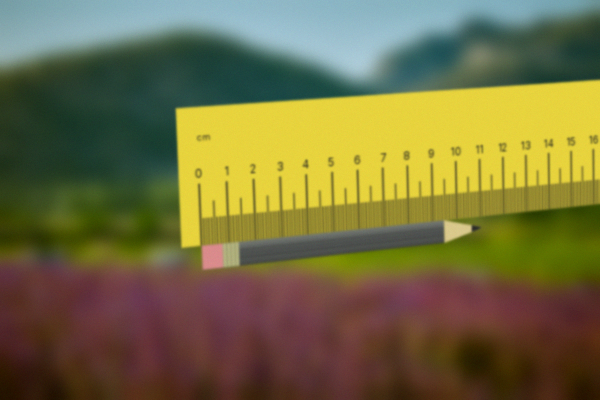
11 cm
